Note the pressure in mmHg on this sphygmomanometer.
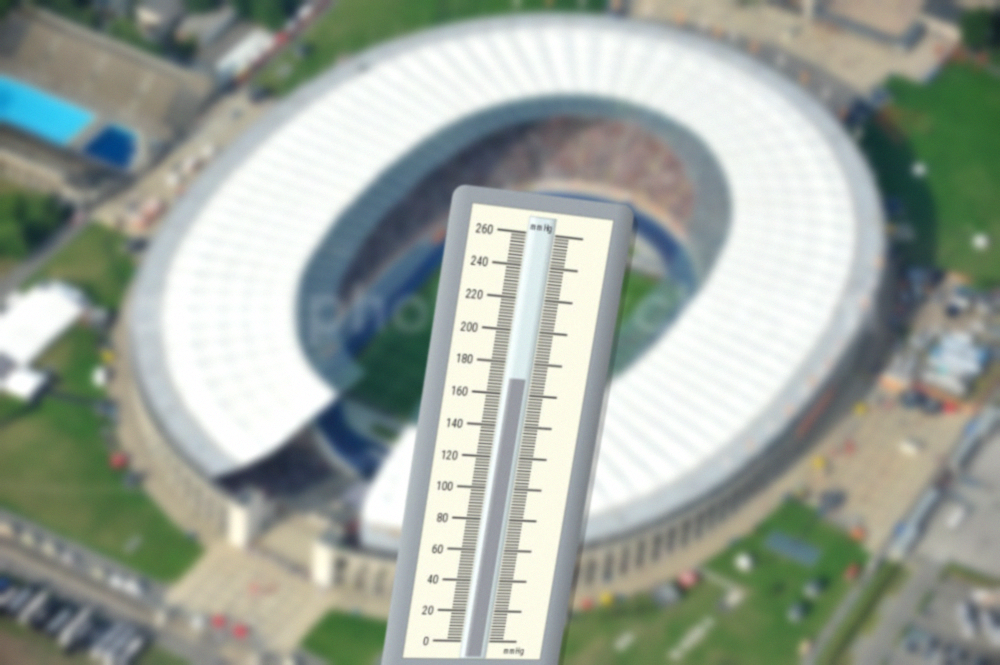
170 mmHg
